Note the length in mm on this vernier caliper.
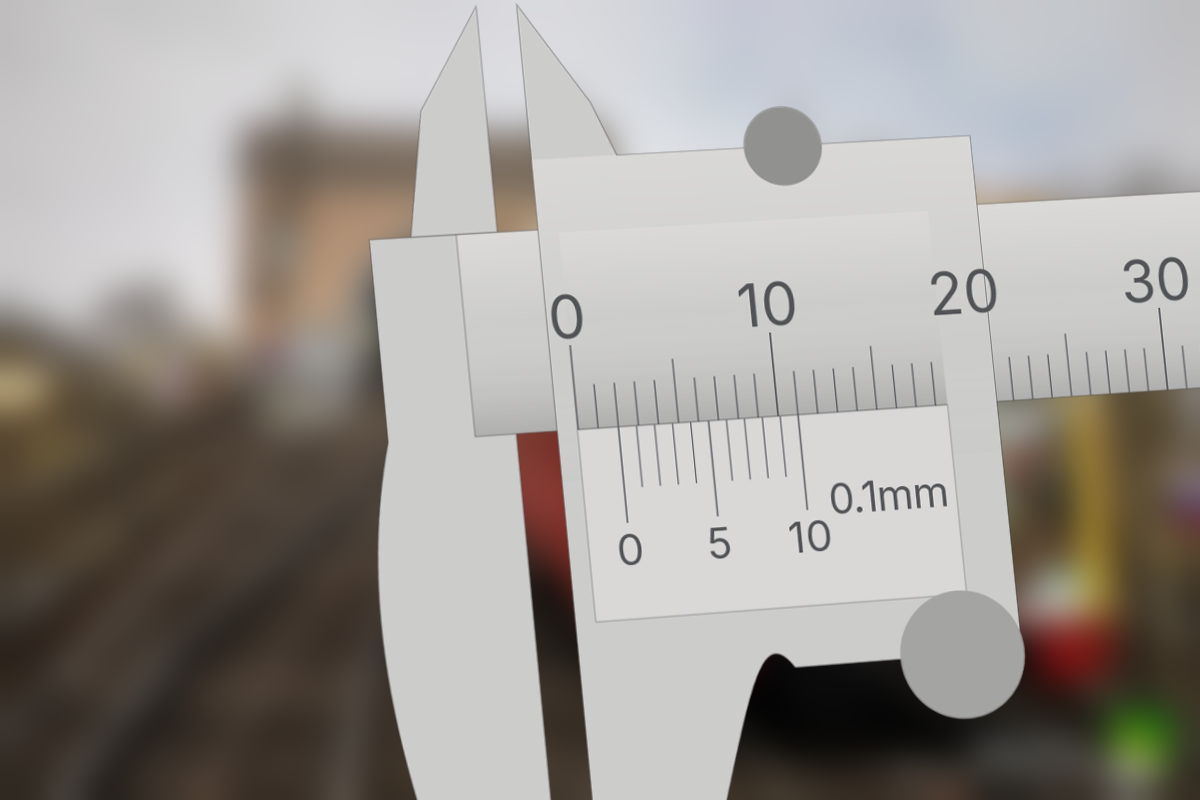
2.0 mm
